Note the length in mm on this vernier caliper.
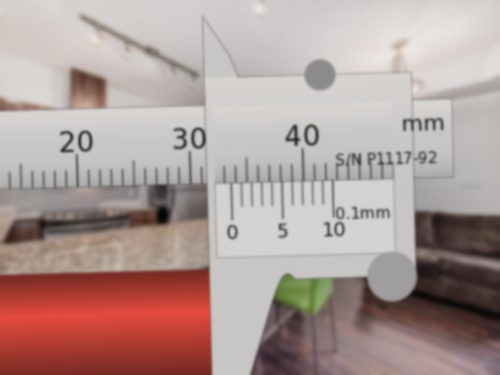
33.6 mm
